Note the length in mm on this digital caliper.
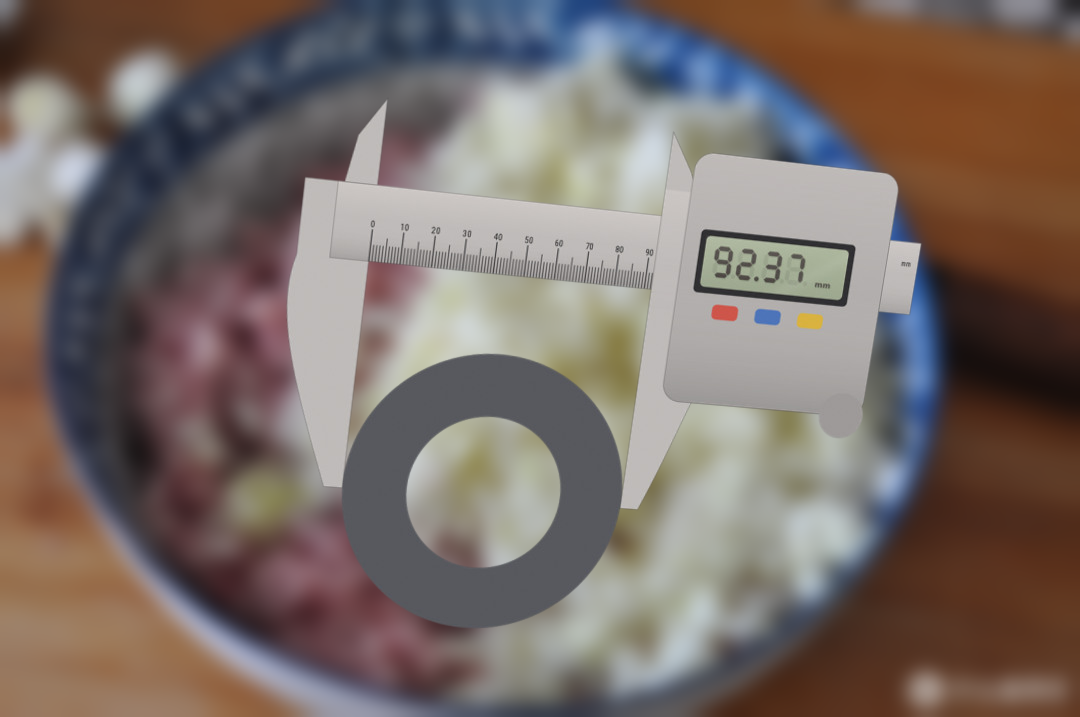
92.37 mm
